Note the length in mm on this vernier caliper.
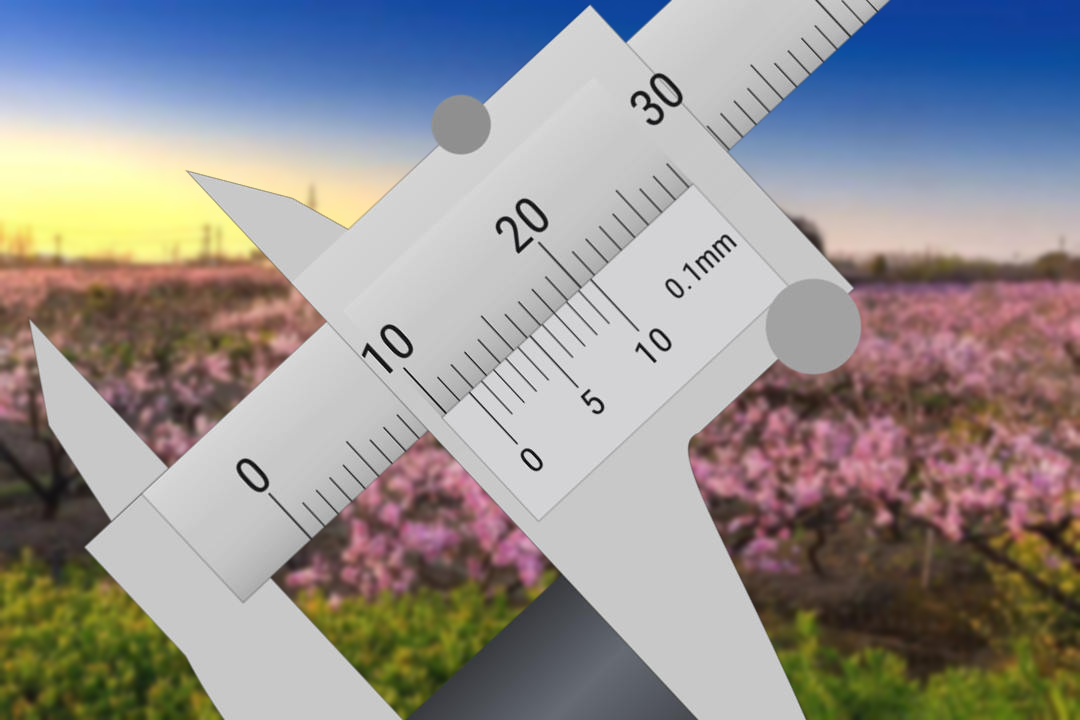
11.7 mm
